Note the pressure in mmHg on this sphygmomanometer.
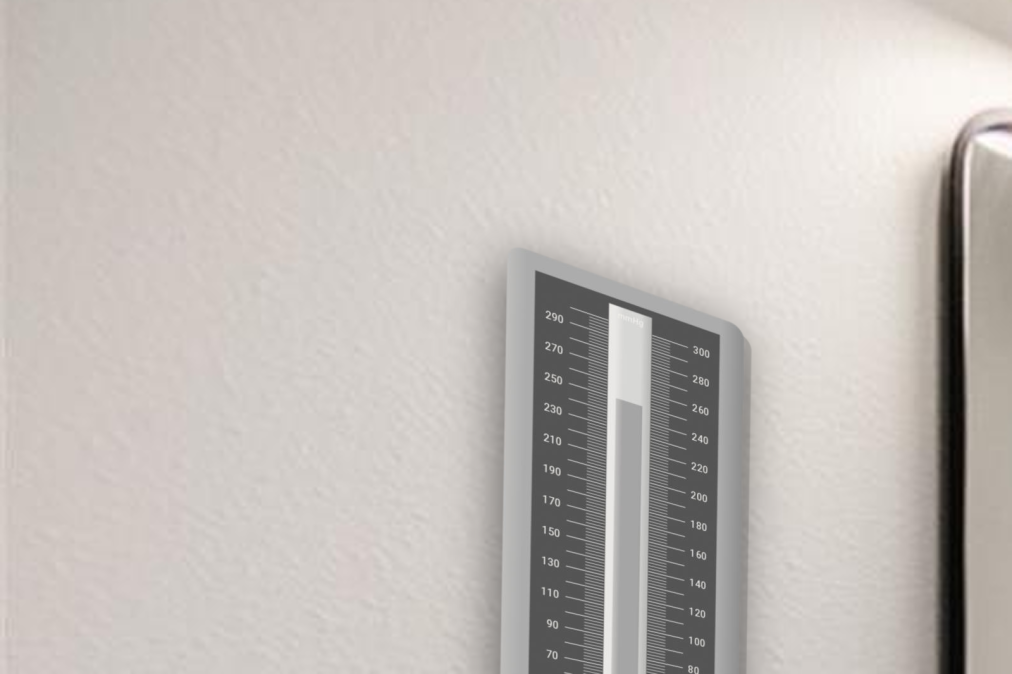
250 mmHg
